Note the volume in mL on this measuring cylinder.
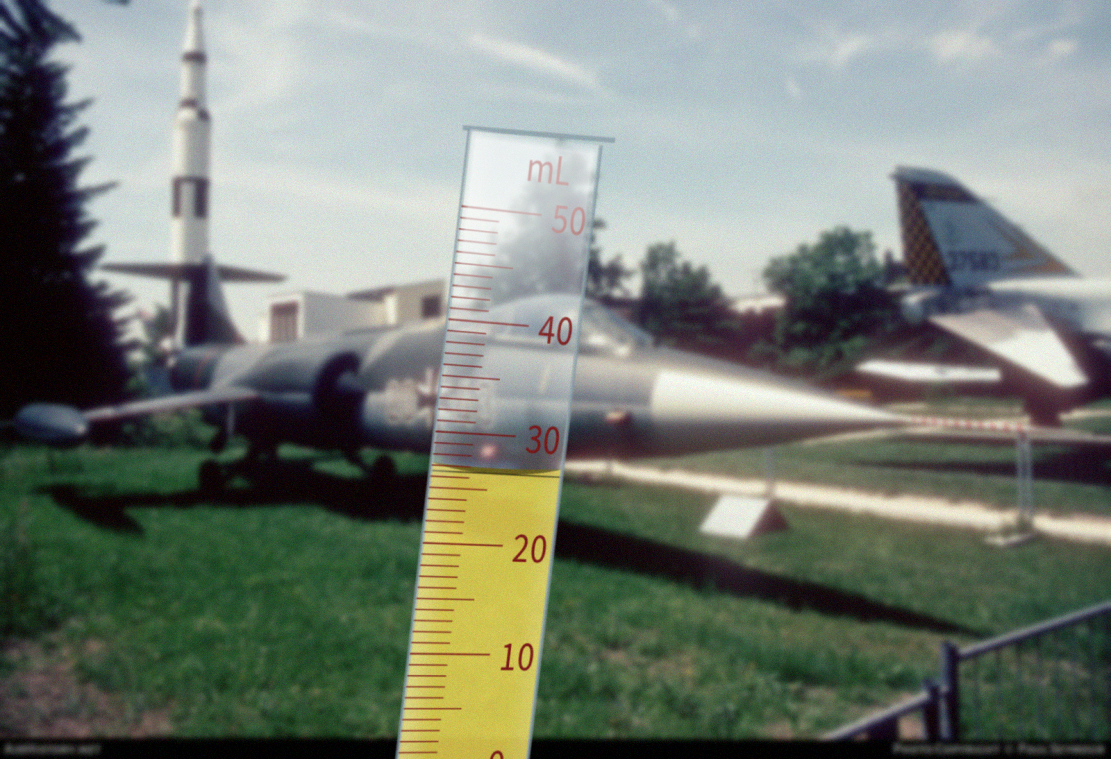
26.5 mL
